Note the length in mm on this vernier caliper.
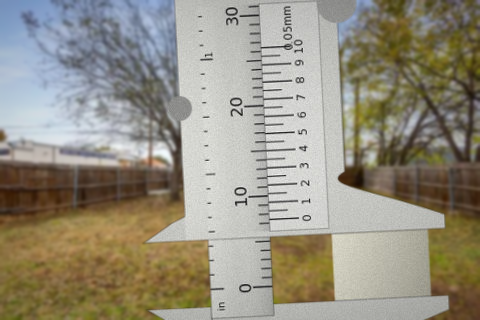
7.4 mm
